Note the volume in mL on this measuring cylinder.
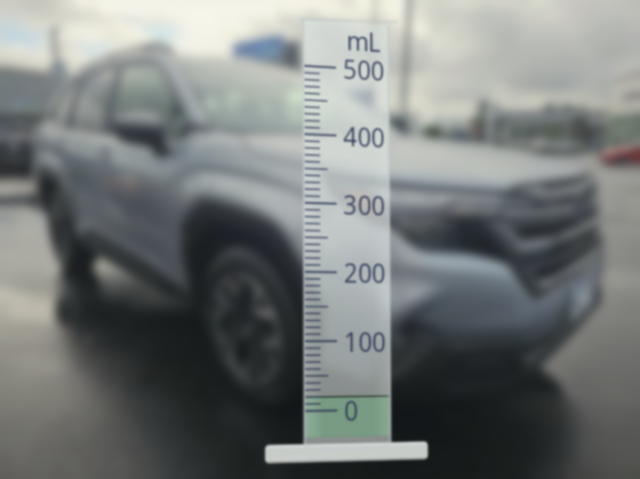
20 mL
